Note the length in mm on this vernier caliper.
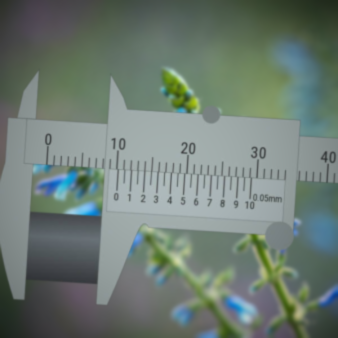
10.2 mm
